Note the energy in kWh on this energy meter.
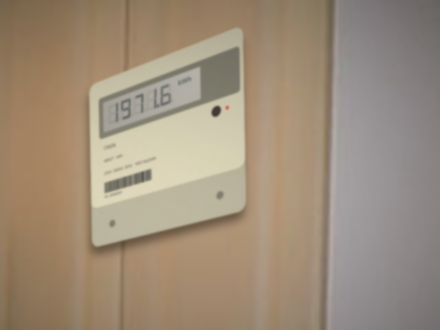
1971.6 kWh
